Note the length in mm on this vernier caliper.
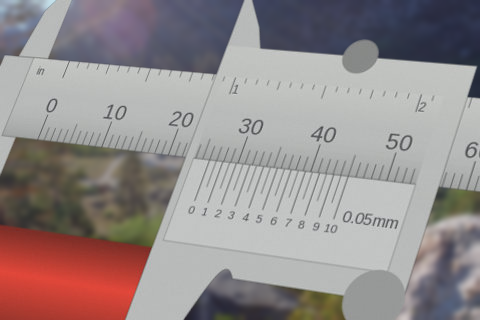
26.0 mm
